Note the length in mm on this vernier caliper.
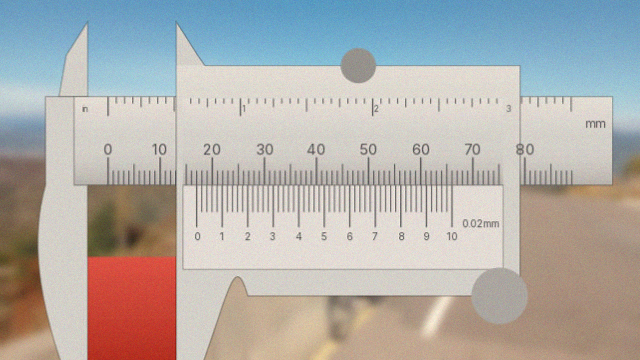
17.0 mm
